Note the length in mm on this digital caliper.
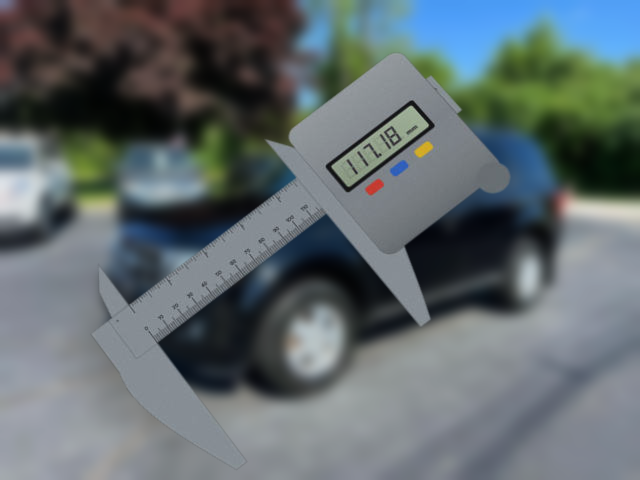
117.18 mm
